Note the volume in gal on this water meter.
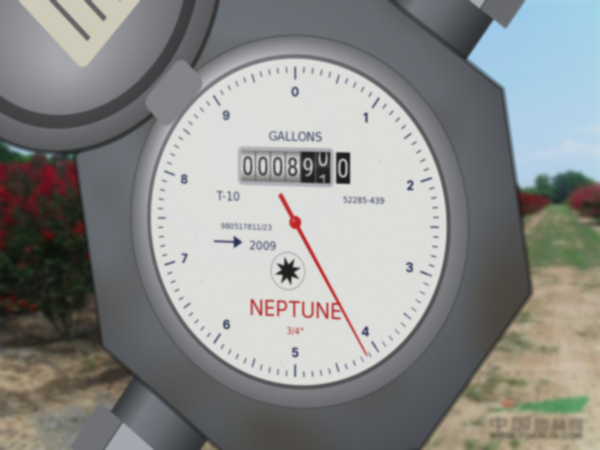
8904.1 gal
